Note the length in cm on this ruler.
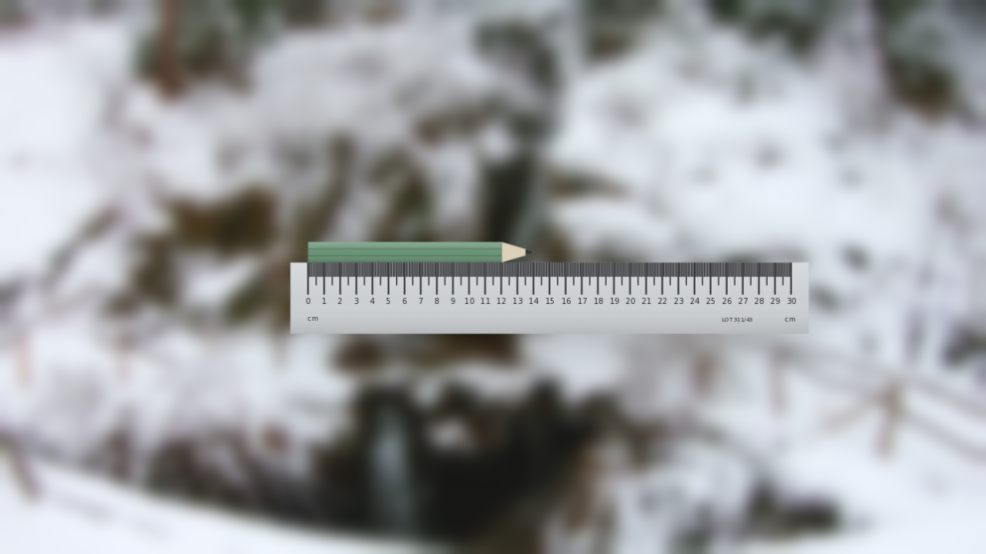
14 cm
